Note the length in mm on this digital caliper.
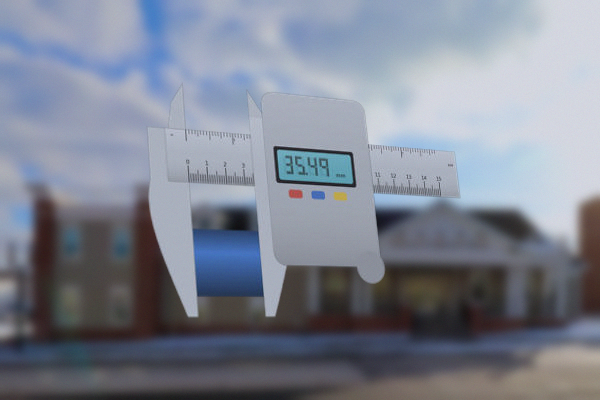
35.49 mm
